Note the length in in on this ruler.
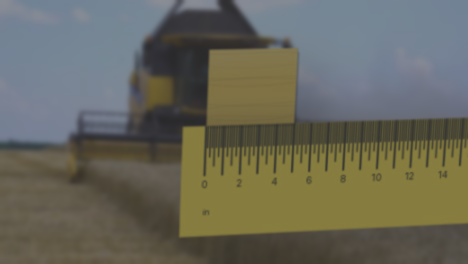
5 in
